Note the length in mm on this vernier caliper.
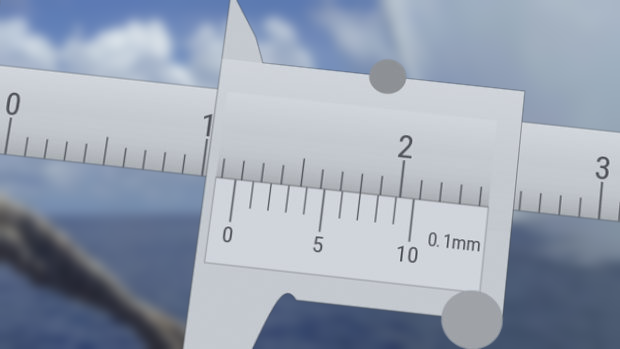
11.7 mm
